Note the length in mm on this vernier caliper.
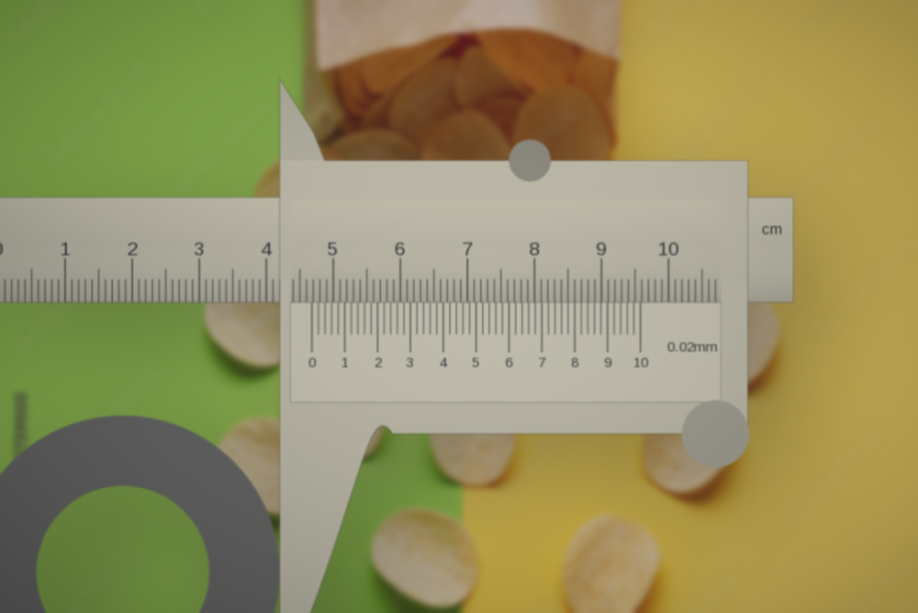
46.8 mm
